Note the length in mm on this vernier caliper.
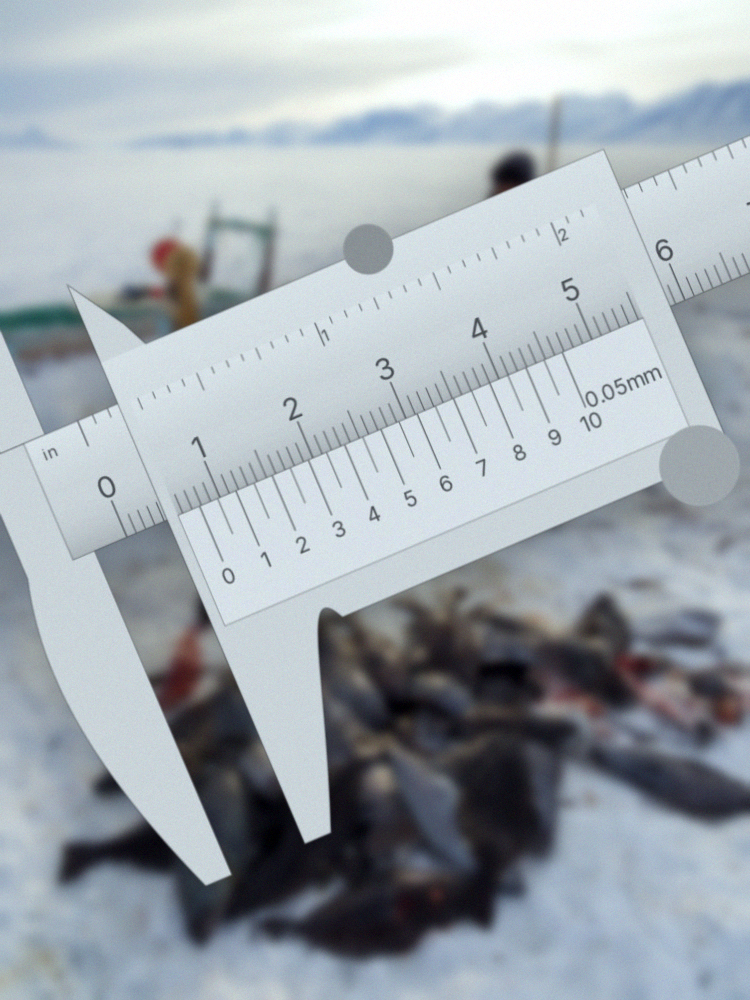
7.8 mm
